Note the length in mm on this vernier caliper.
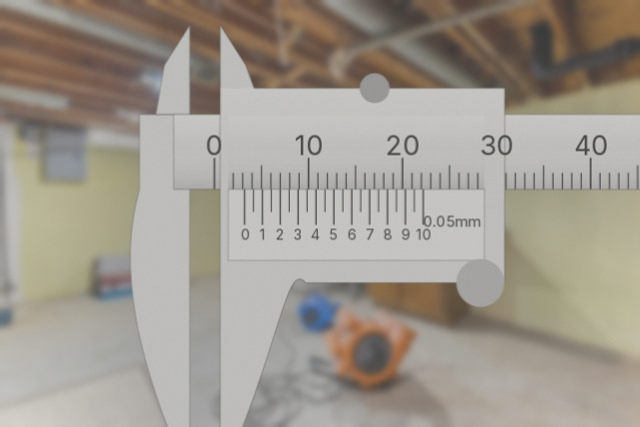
3.2 mm
